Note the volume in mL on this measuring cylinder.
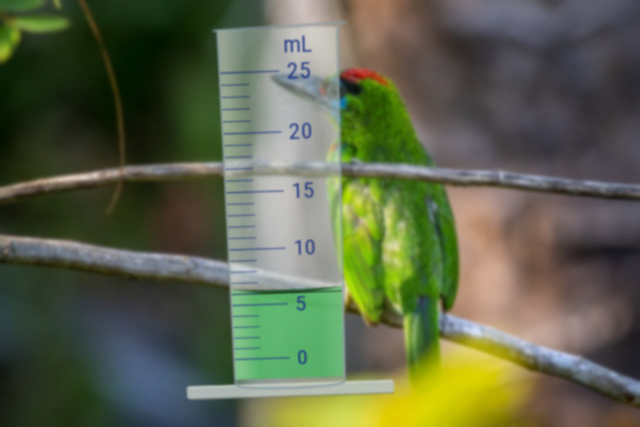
6 mL
